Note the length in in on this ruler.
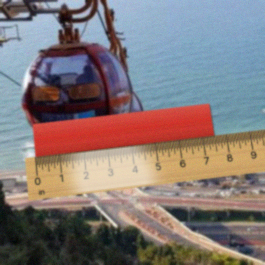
7.5 in
